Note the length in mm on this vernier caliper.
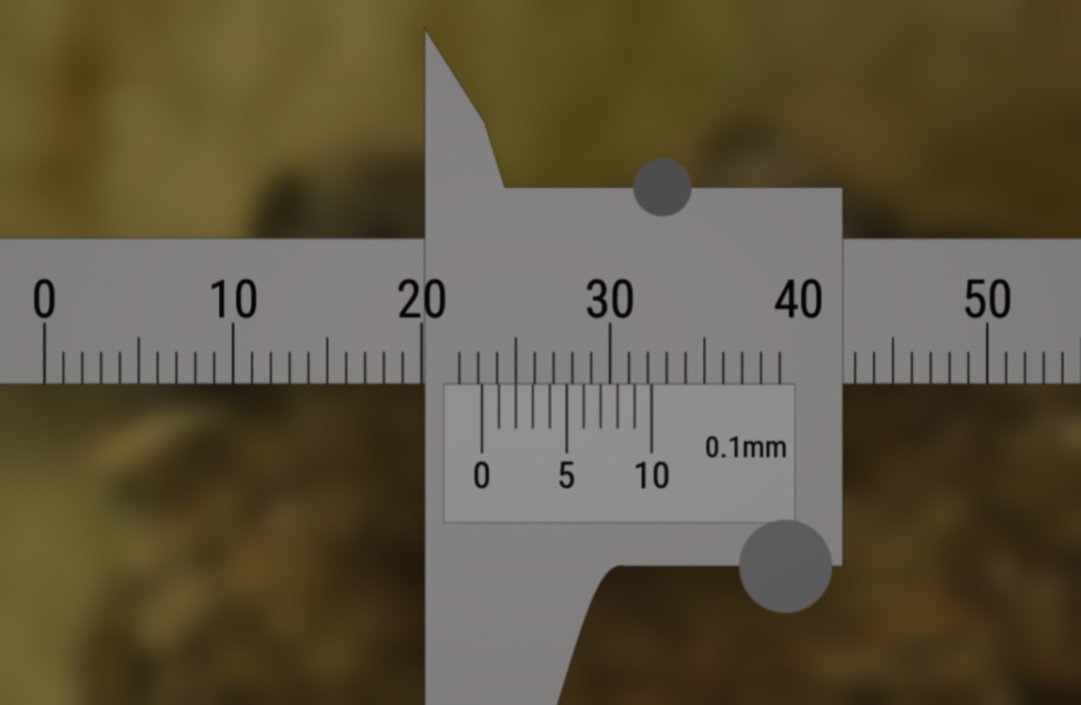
23.2 mm
